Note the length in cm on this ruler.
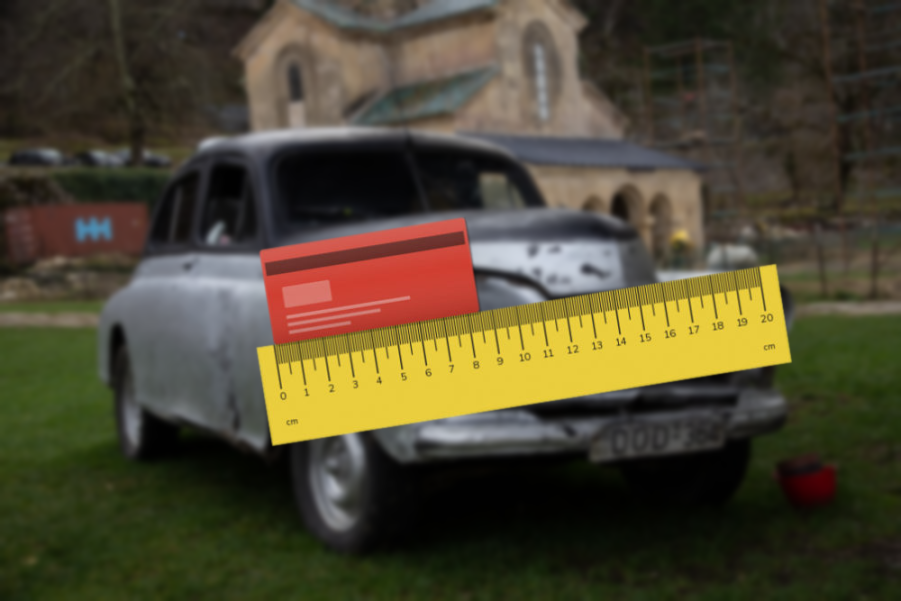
8.5 cm
